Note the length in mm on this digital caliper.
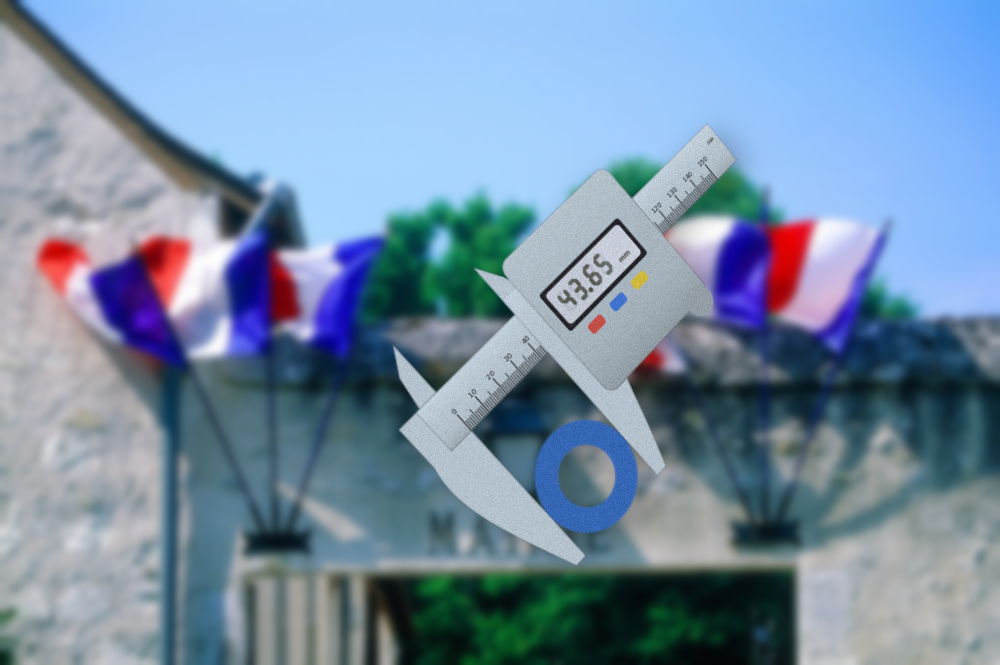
43.65 mm
